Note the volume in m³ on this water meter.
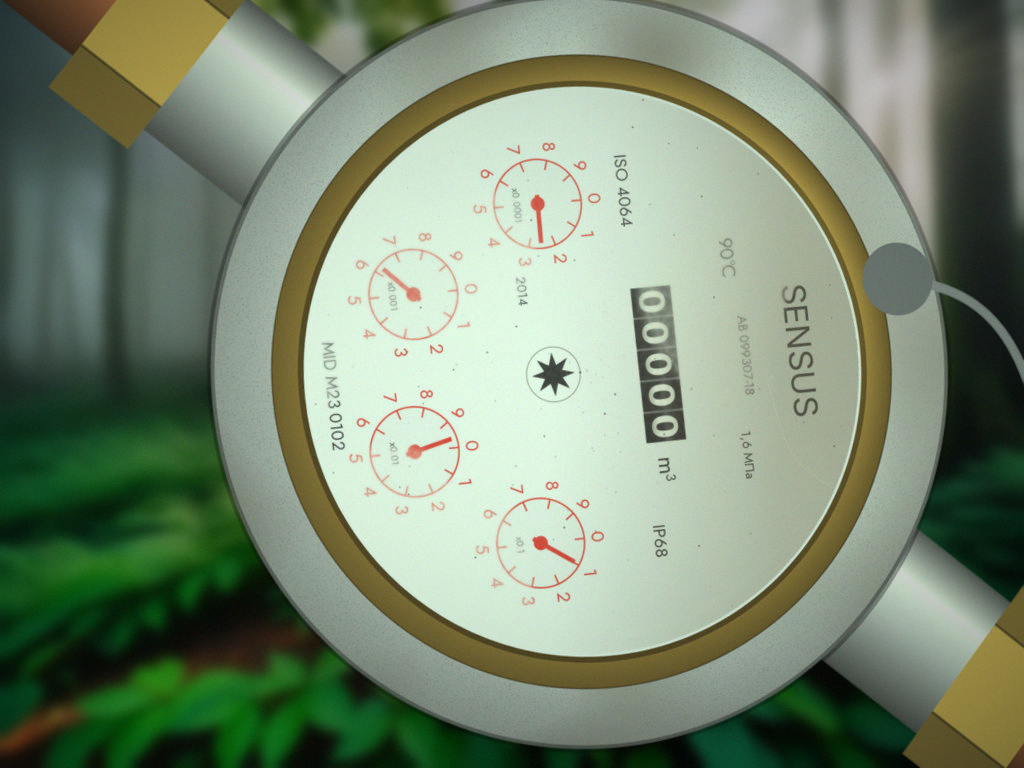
0.0962 m³
